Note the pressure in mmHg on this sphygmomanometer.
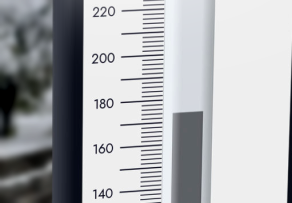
174 mmHg
